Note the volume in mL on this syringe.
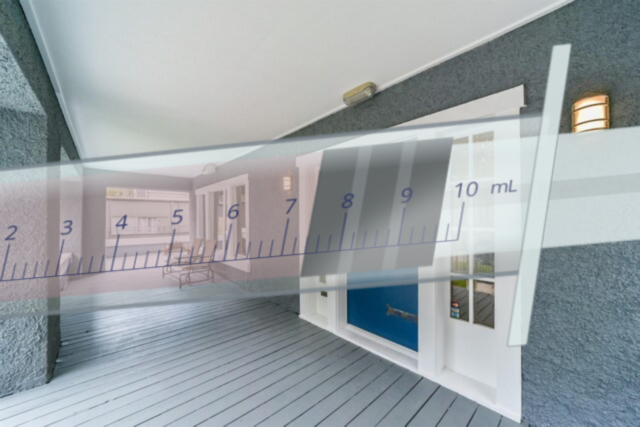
7.4 mL
